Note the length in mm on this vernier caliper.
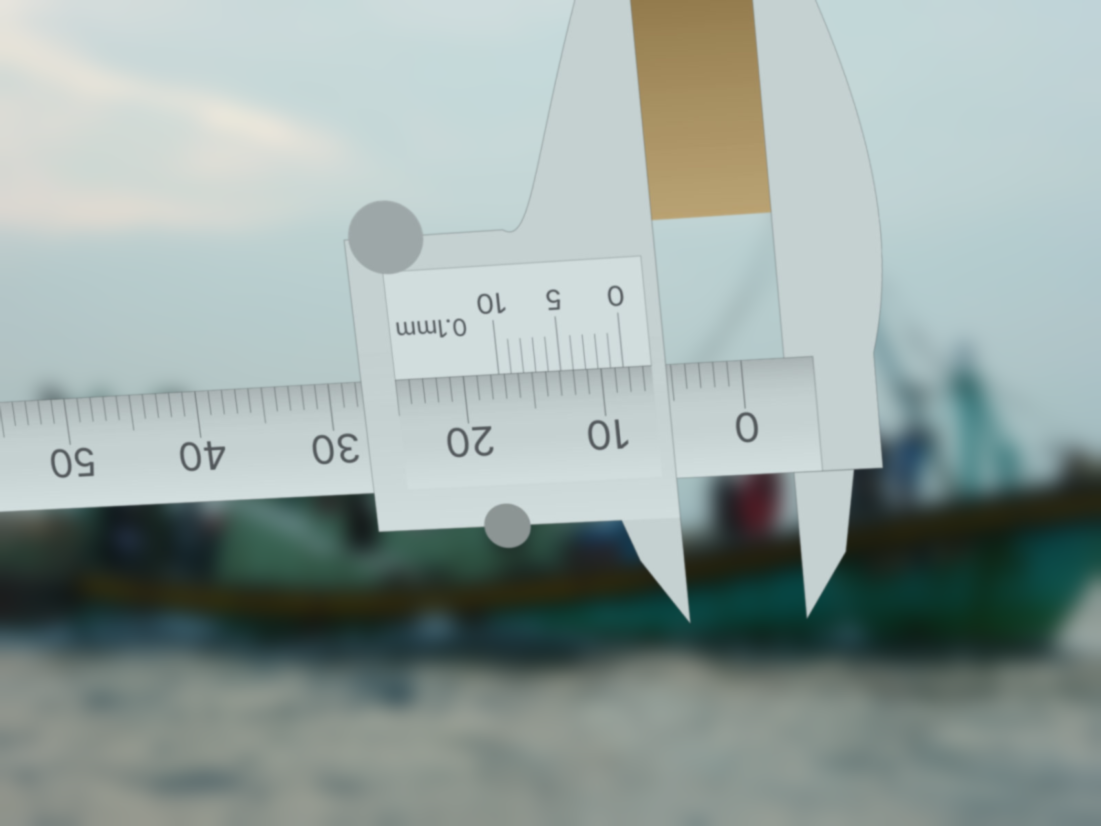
8.4 mm
